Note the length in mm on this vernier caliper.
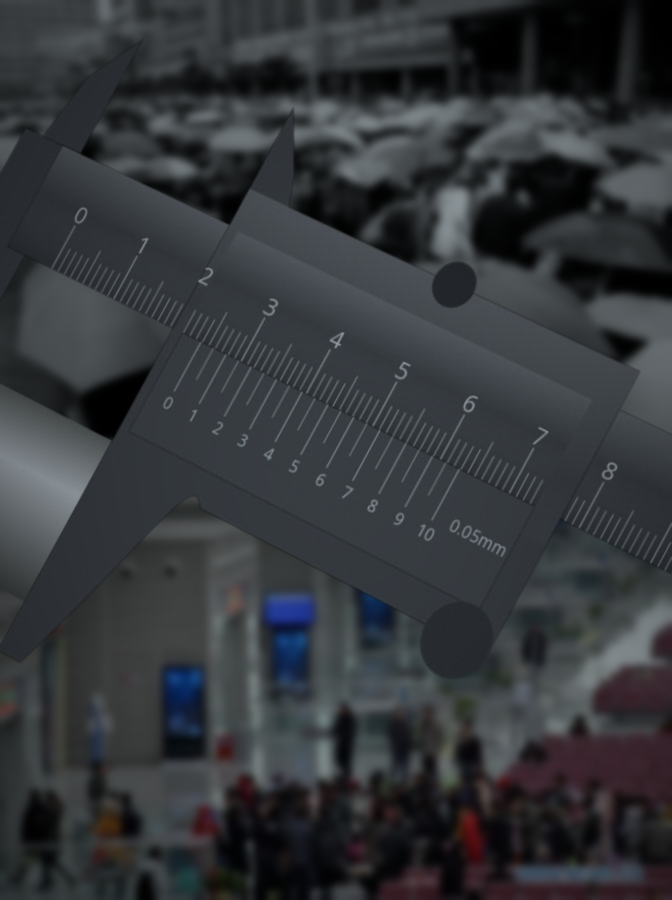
23.8 mm
